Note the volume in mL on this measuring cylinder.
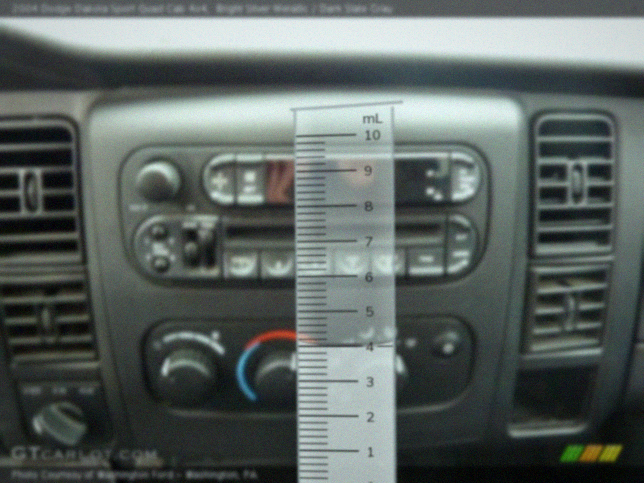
4 mL
